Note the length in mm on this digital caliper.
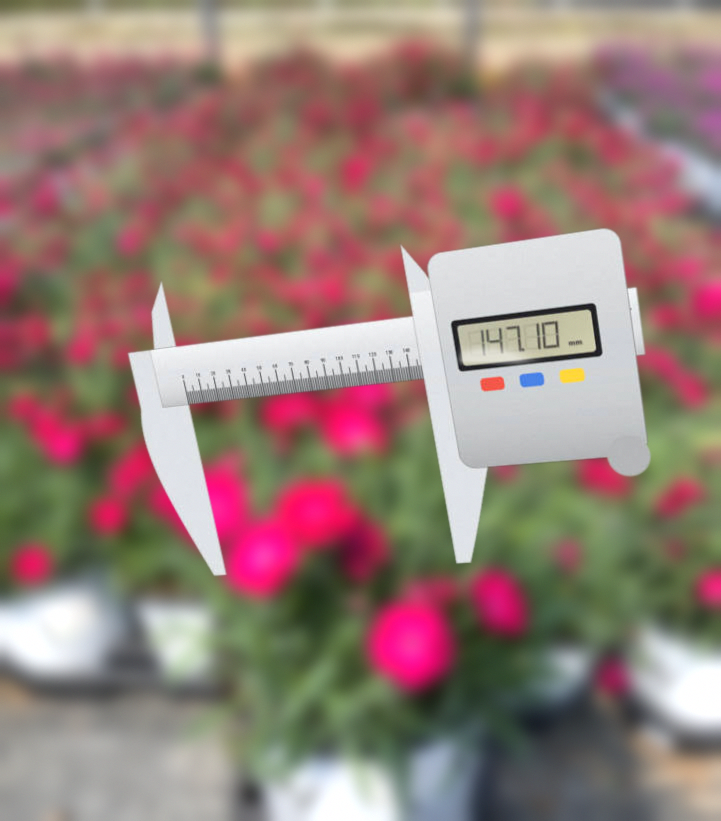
147.10 mm
